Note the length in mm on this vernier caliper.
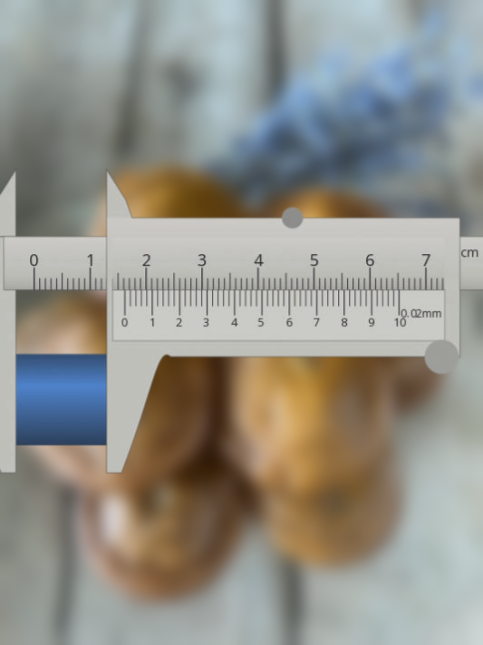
16.2 mm
